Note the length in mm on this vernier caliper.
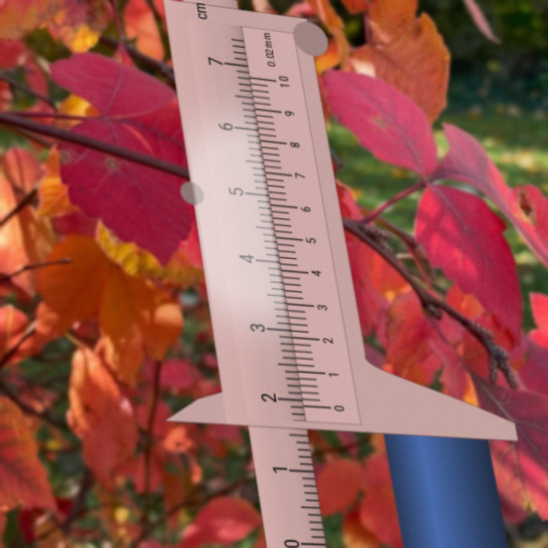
19.2 mm
